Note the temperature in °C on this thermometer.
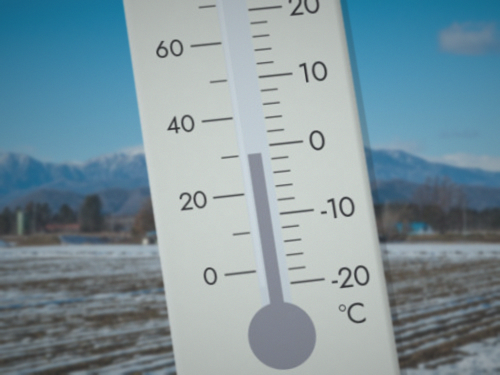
-1 °C
